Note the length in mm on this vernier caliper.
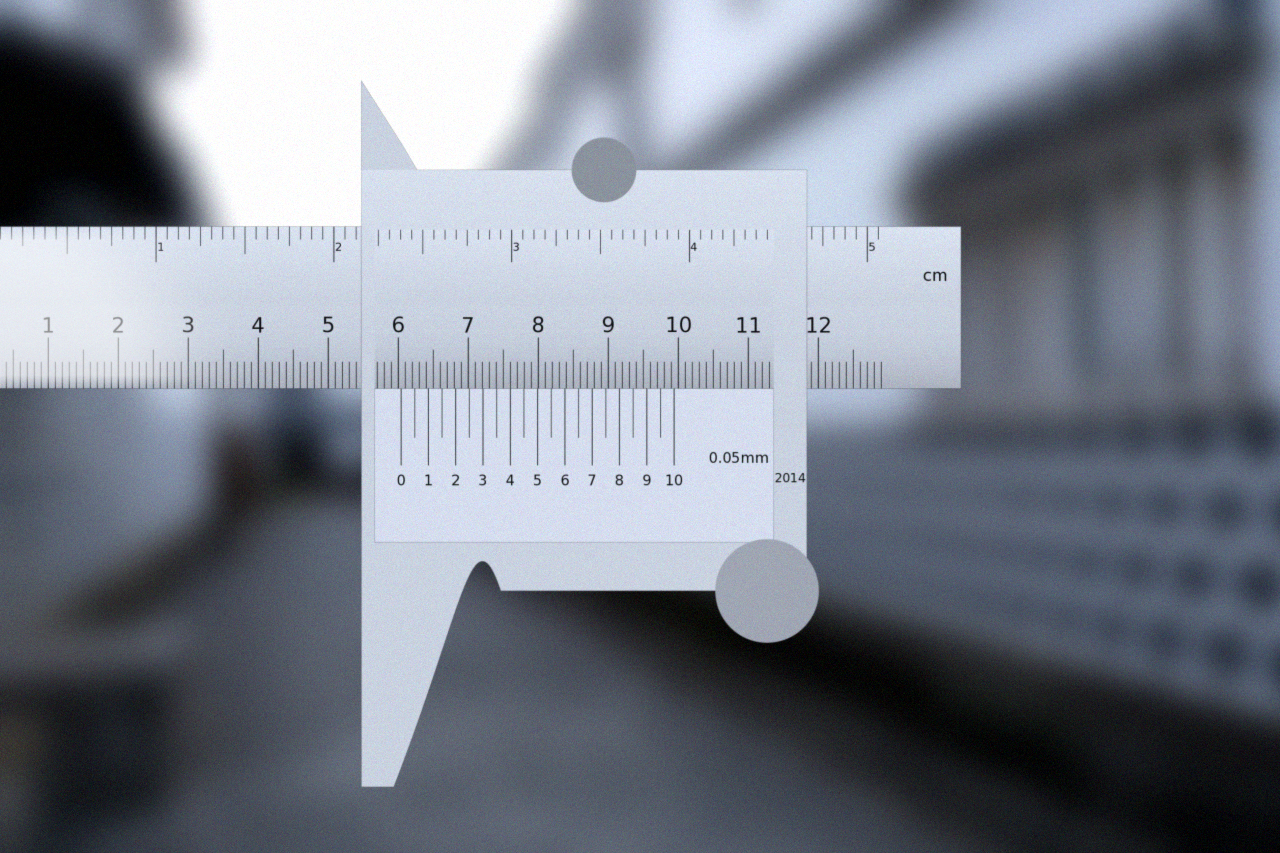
60.4 mm
